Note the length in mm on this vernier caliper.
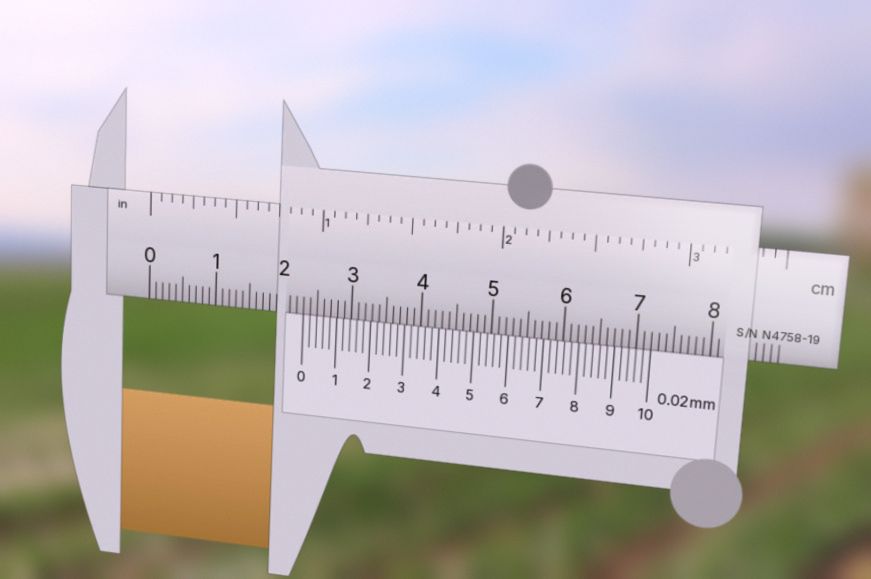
23.0 mm
